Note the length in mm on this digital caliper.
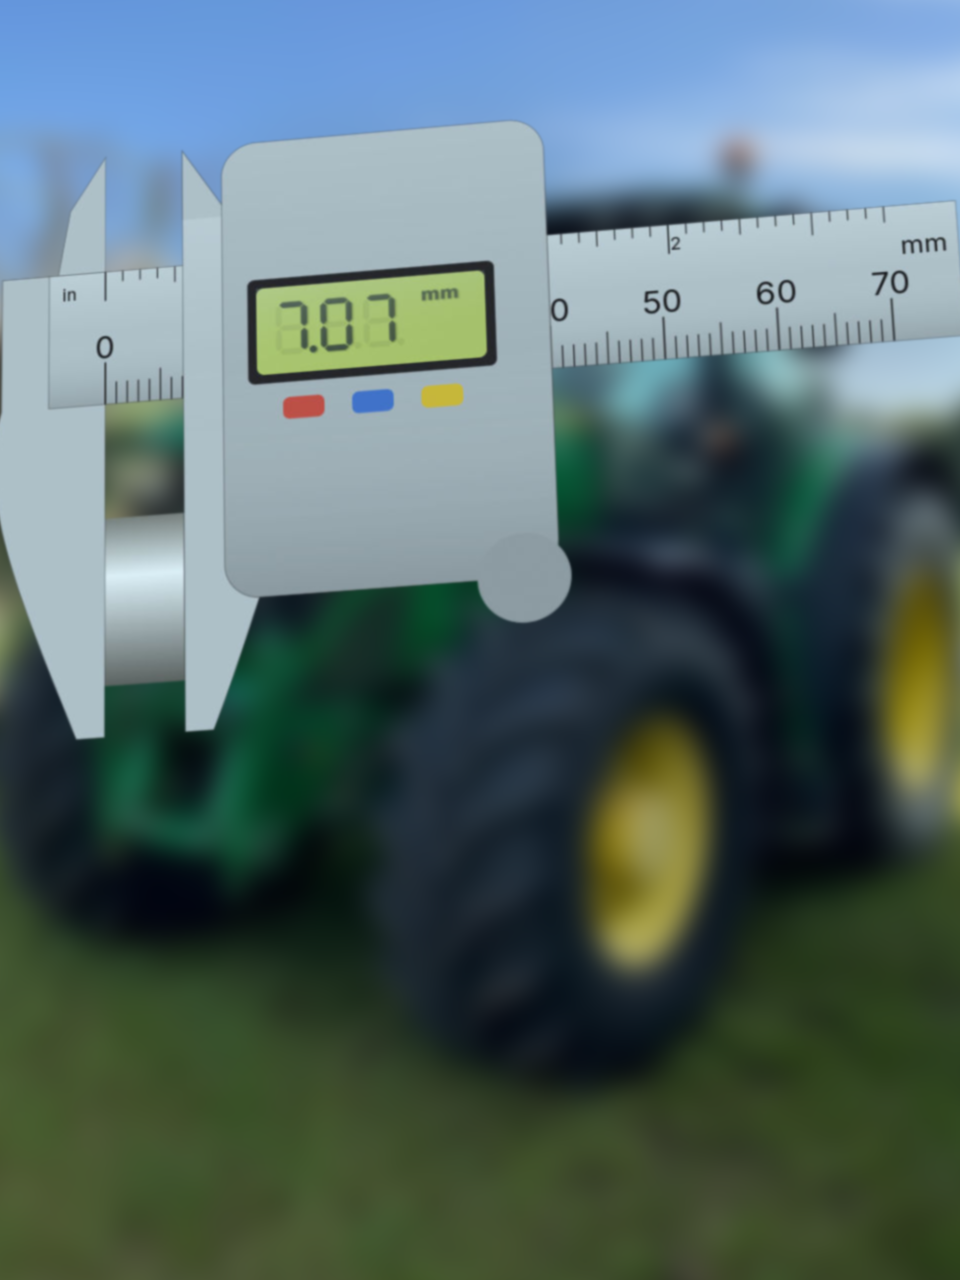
7.07 mm
